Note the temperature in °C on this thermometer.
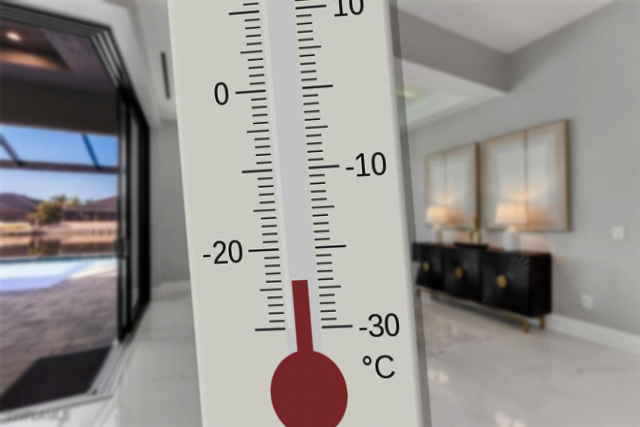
-24 °C
